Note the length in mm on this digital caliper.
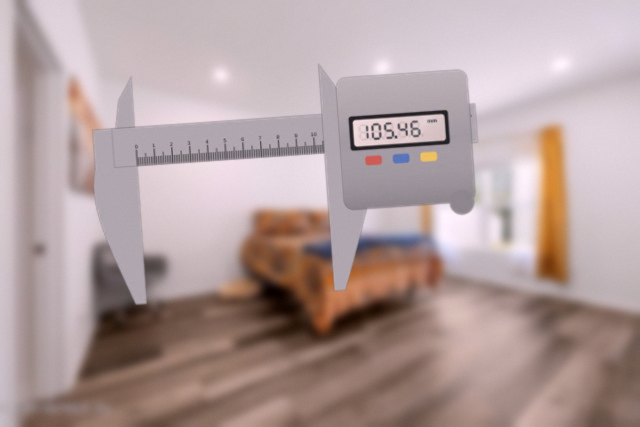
105.46 mm
